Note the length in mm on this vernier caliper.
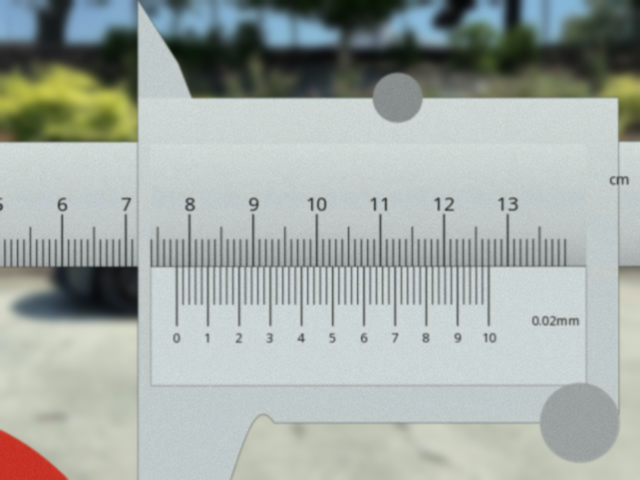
78.0 mm
